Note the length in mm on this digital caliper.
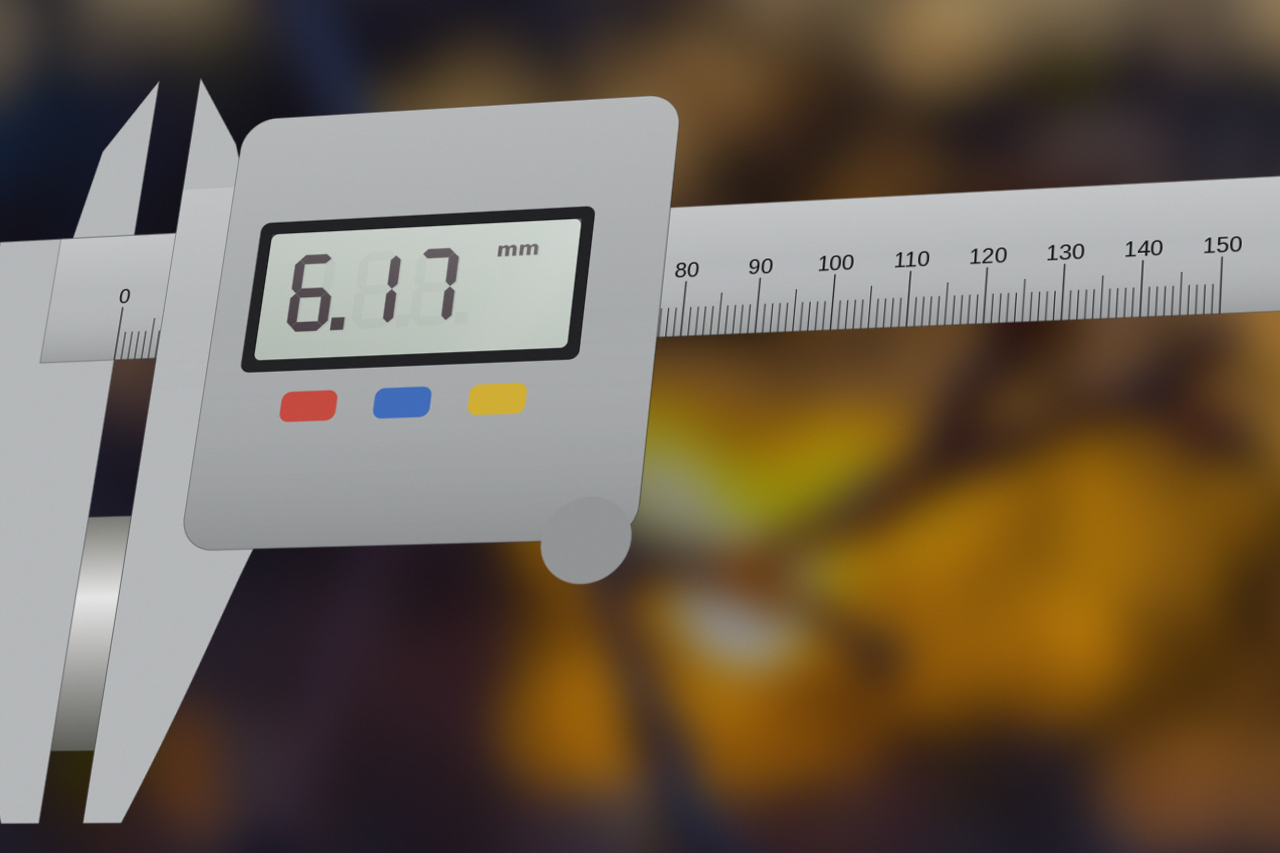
6.17 mm
